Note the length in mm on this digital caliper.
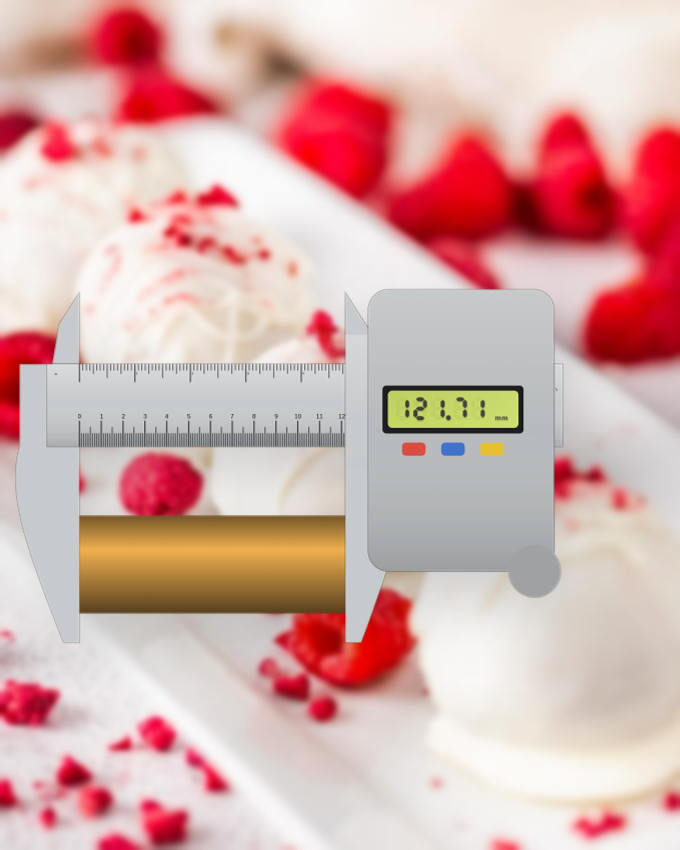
121.71 mm
